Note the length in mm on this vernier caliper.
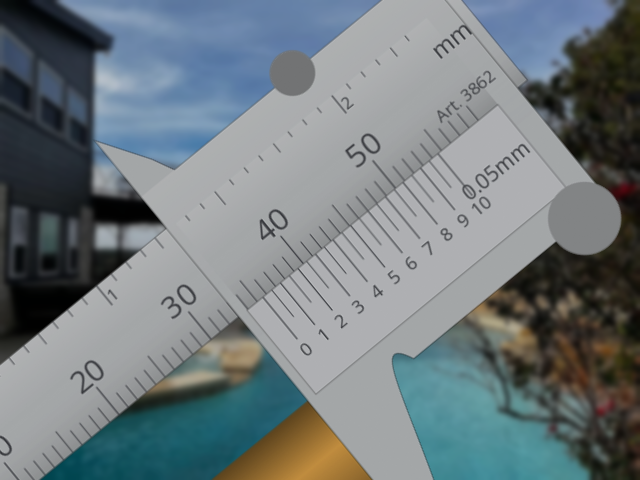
35.6 mm
